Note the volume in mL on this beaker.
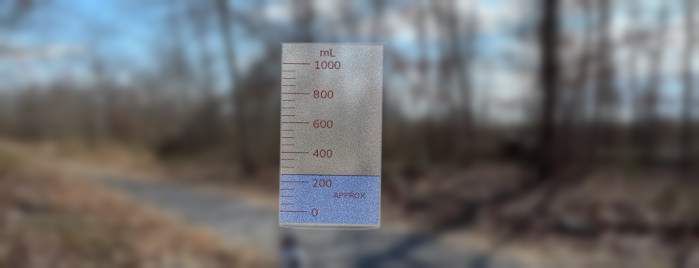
250 mL
